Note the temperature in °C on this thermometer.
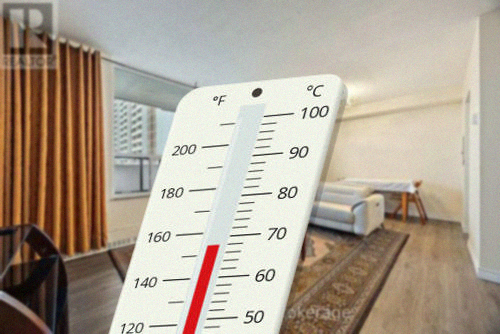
68 °C
